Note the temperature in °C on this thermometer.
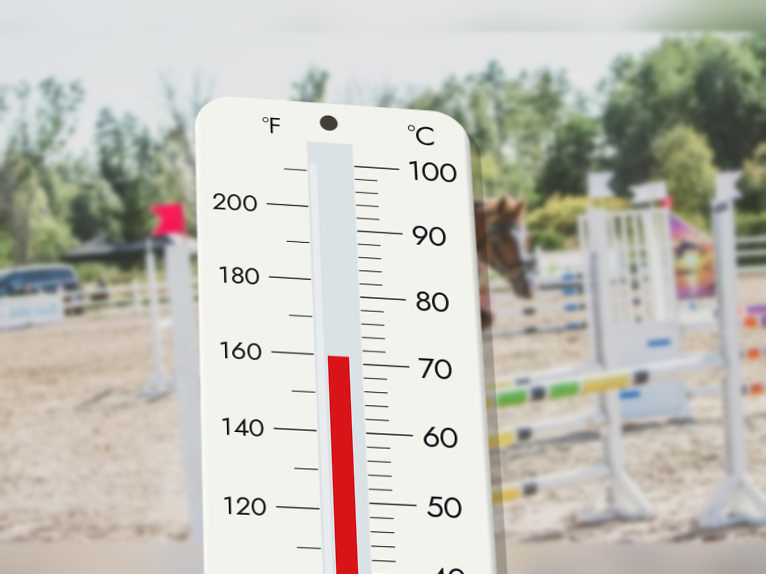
71 °C
